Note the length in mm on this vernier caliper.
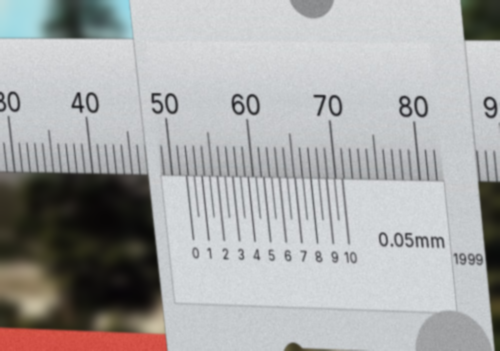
51.8 mm
